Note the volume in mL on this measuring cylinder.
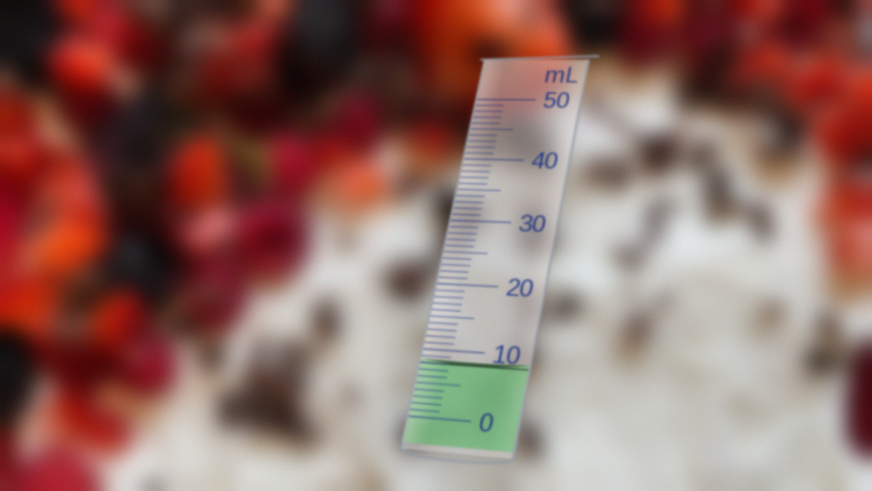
8 mL
